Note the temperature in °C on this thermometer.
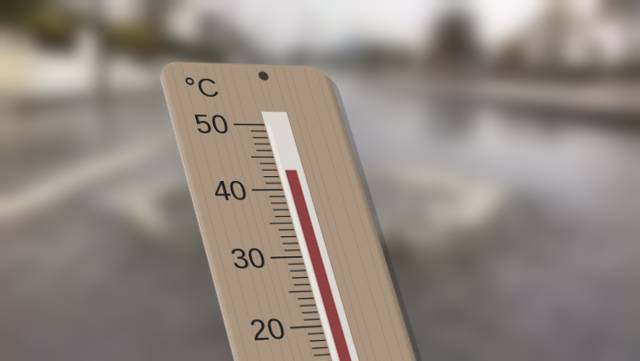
43 °C
